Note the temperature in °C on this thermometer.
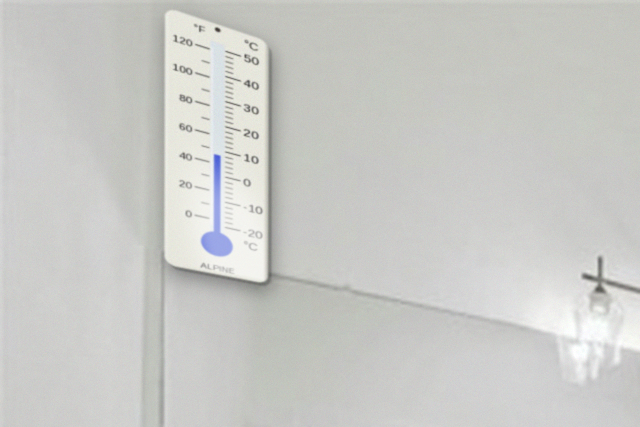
8 °C
